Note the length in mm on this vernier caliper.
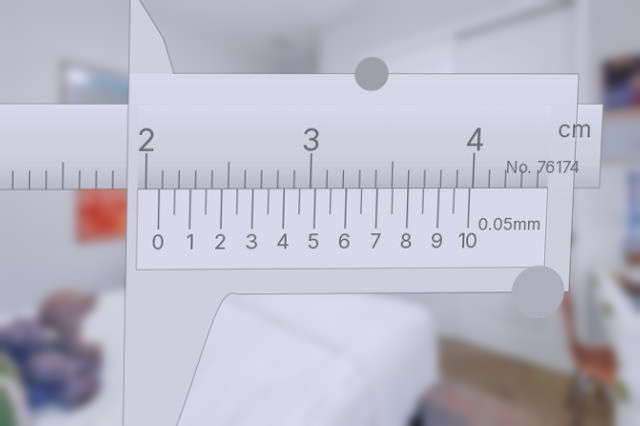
20.8 mm
